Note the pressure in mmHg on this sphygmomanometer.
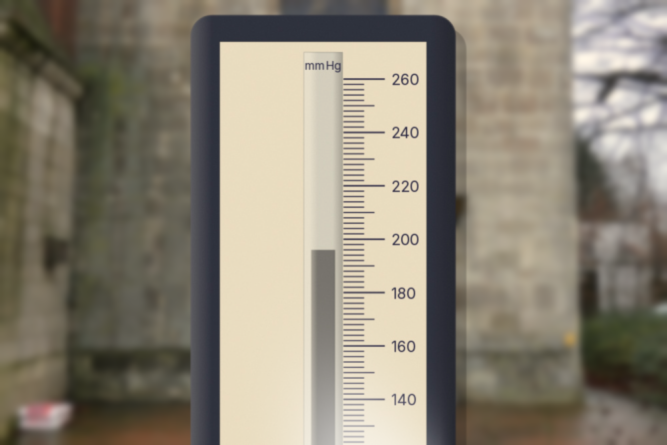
196 mmHg
